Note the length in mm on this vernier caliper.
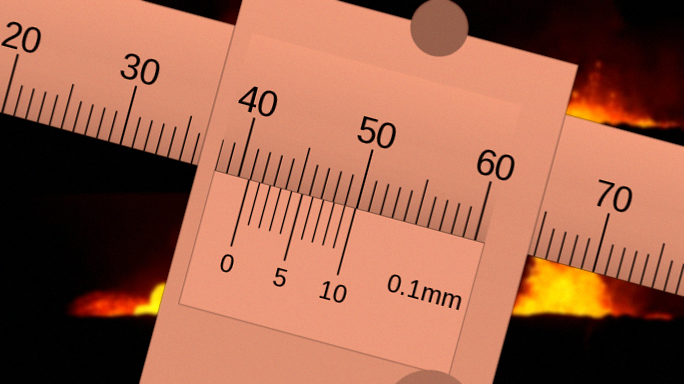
40.9 mm
